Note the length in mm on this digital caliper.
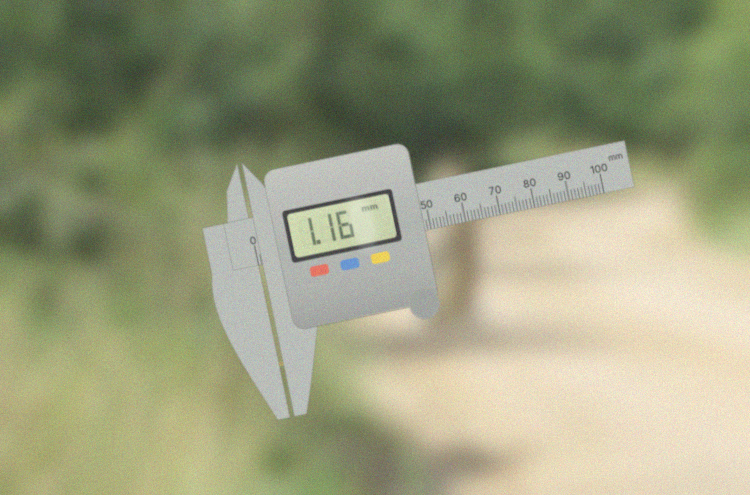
1.16 mm
